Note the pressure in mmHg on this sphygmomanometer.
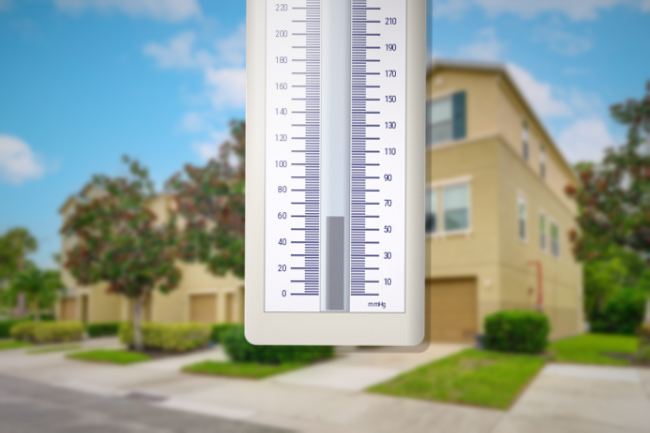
60 mmHg
